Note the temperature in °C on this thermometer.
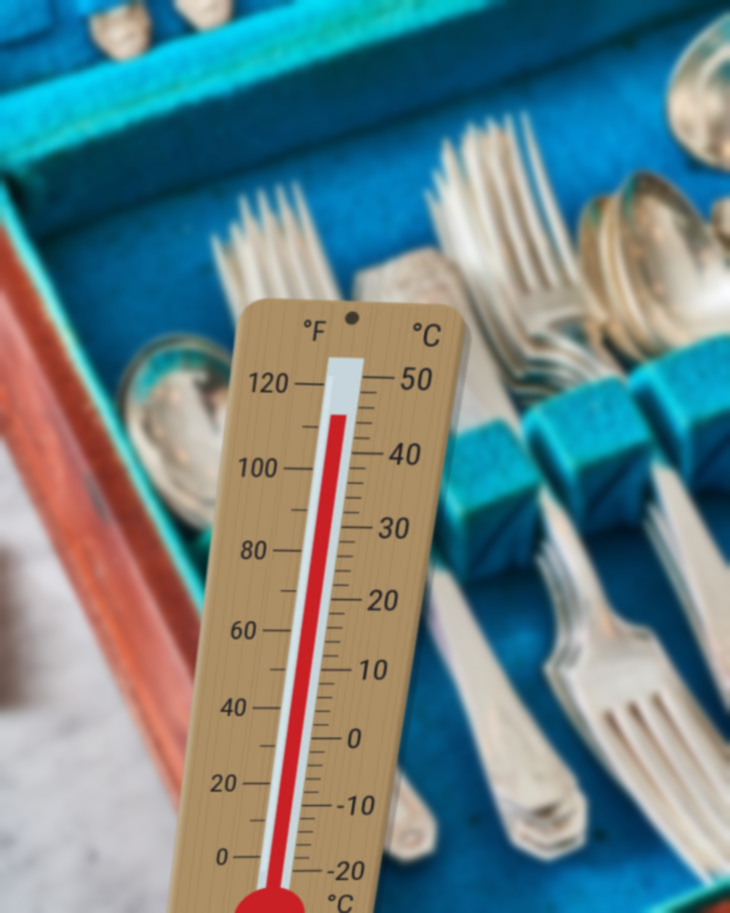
45 °C
